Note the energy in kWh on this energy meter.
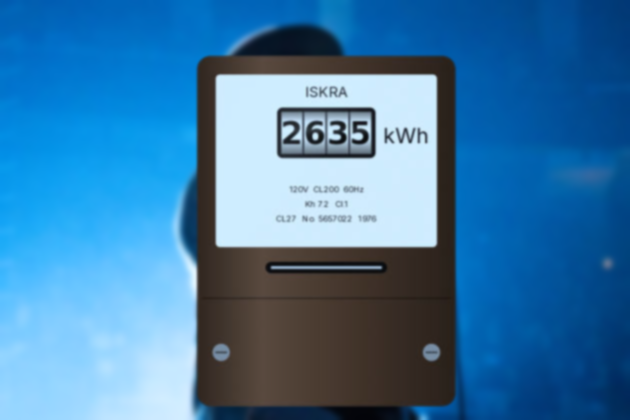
2635 kWh
